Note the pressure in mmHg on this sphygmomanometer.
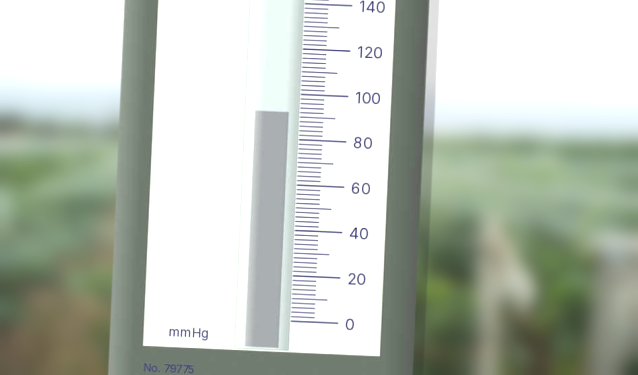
92 mmHg
